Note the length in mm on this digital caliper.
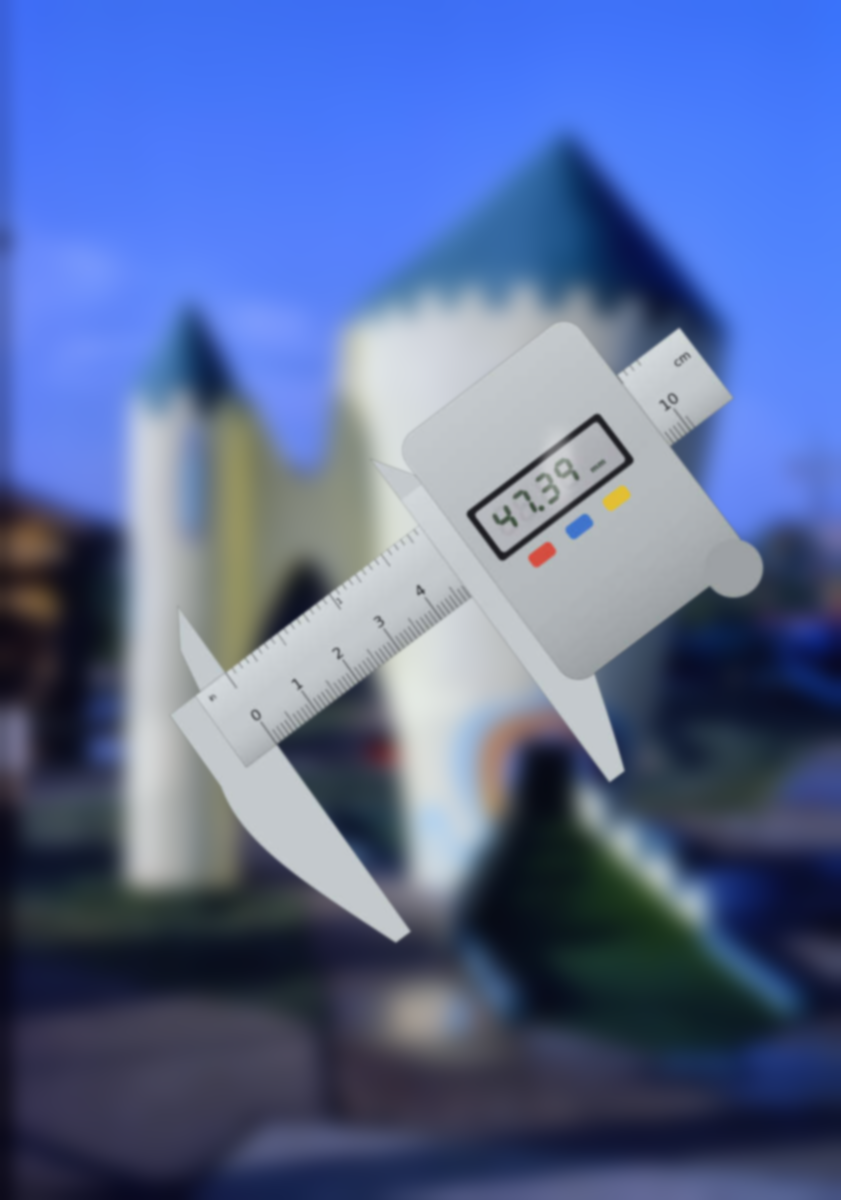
47.39 mm
